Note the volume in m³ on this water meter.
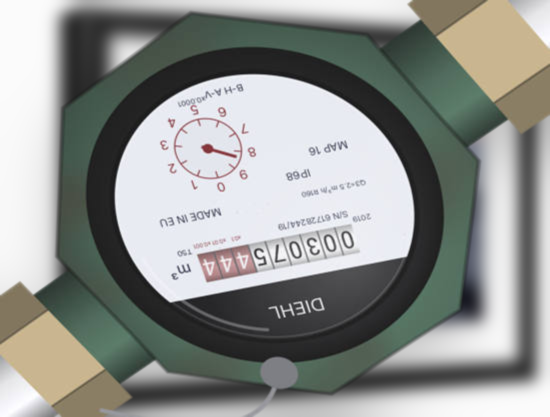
3075.4448 m³
